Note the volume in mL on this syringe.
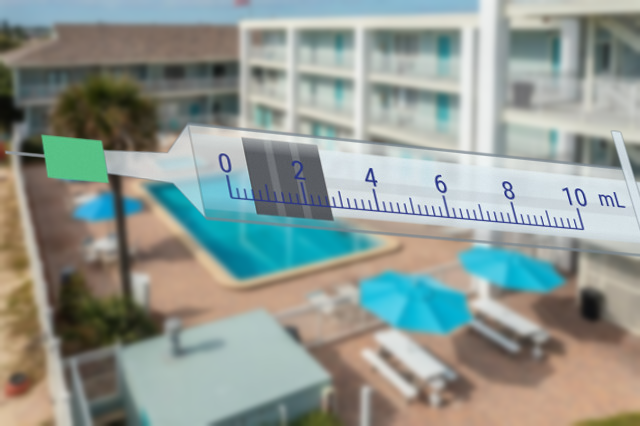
0.6 mL
